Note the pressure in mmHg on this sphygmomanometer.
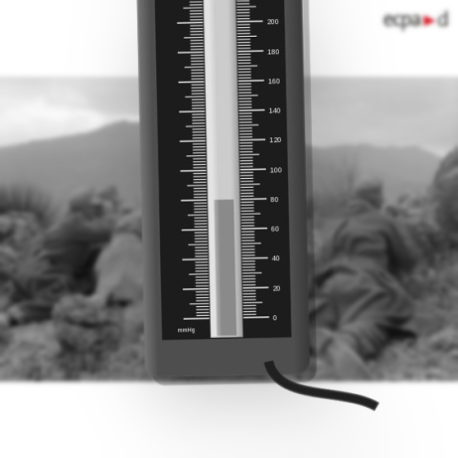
80 mmHg
